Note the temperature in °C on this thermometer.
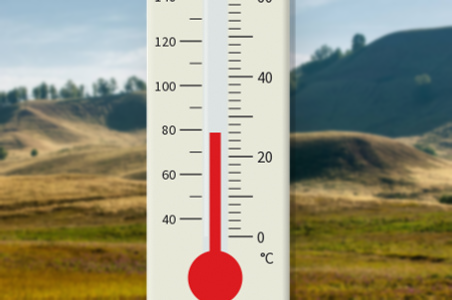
26 °C
